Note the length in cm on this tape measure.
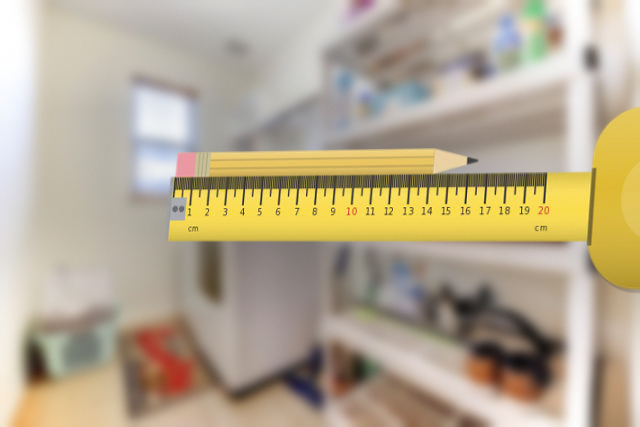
16.5 cm
